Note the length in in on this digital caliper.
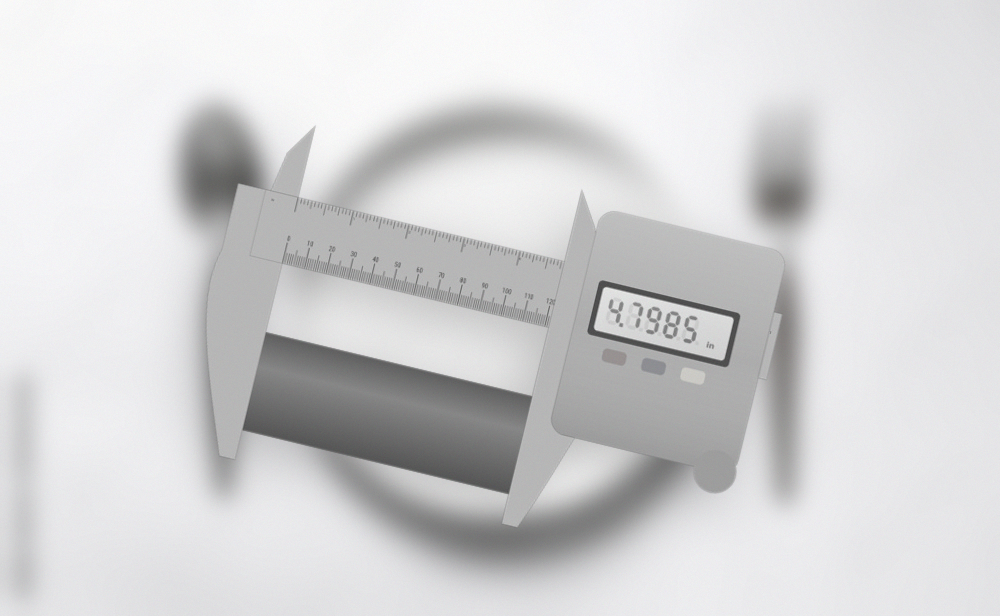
4.7985 in
